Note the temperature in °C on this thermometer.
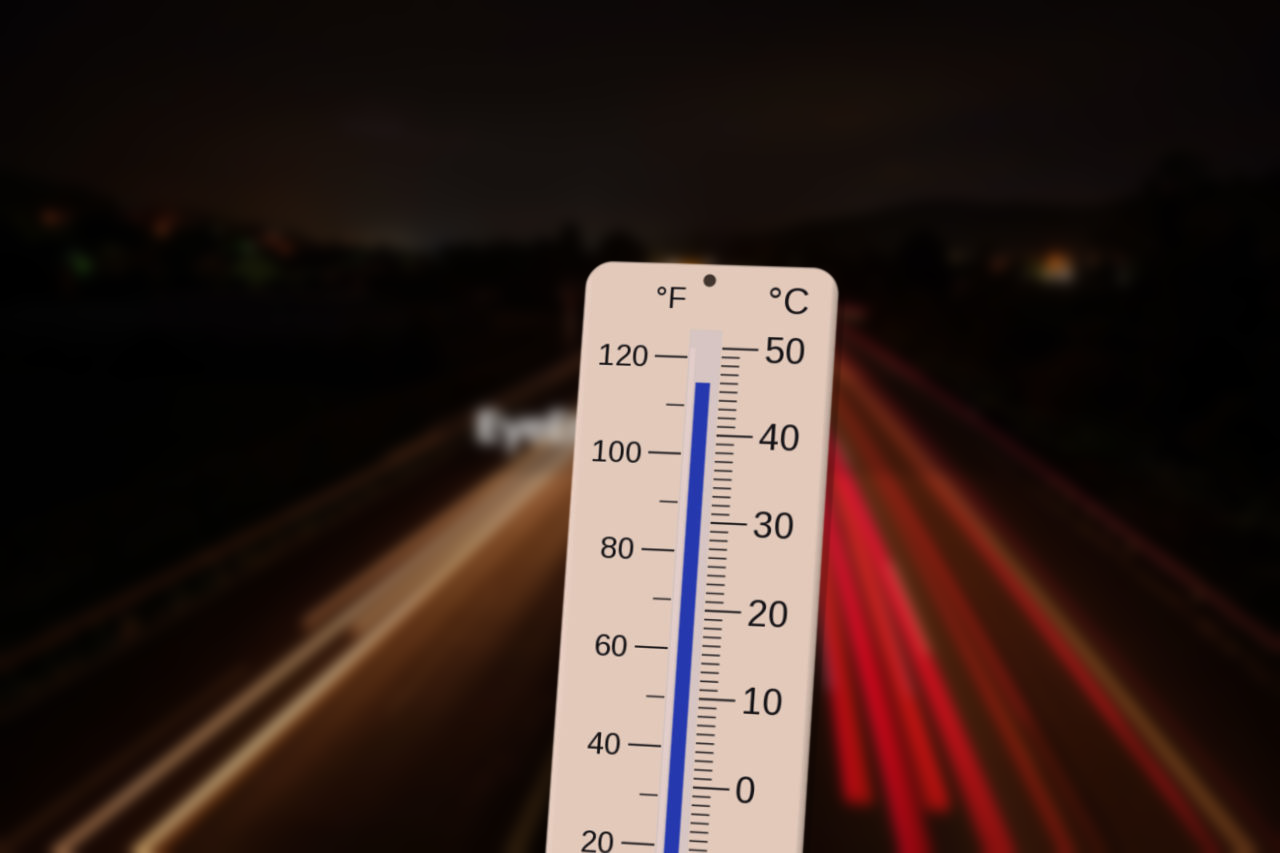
46 °C
